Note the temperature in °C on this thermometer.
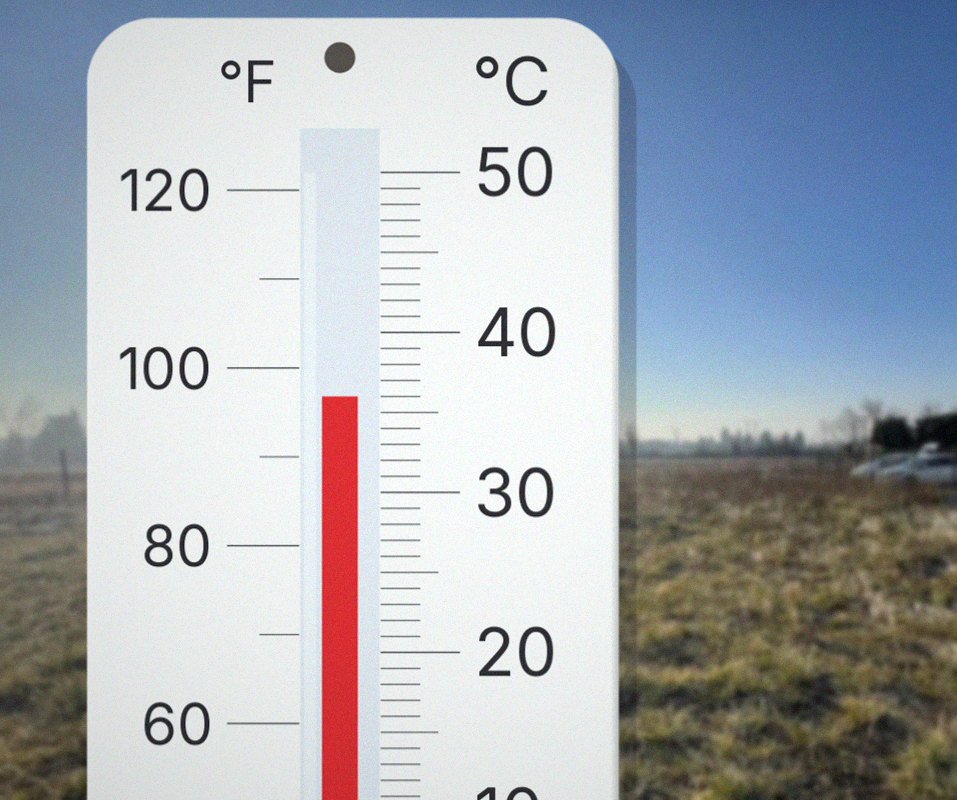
36 °C
